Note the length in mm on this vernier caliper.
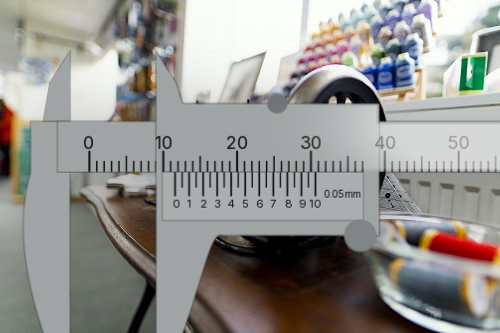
11.6 mm
